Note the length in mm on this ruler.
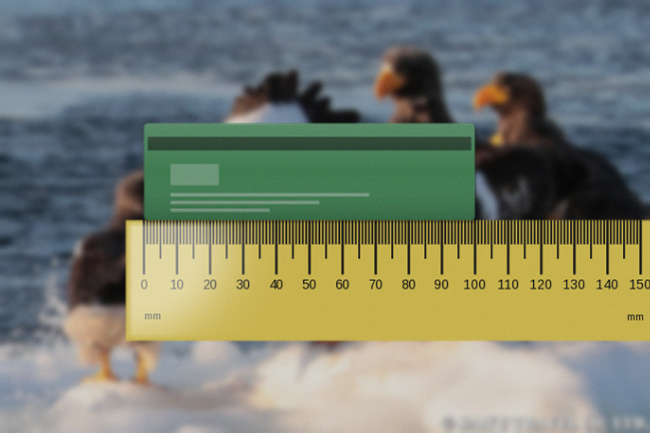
100 mm
